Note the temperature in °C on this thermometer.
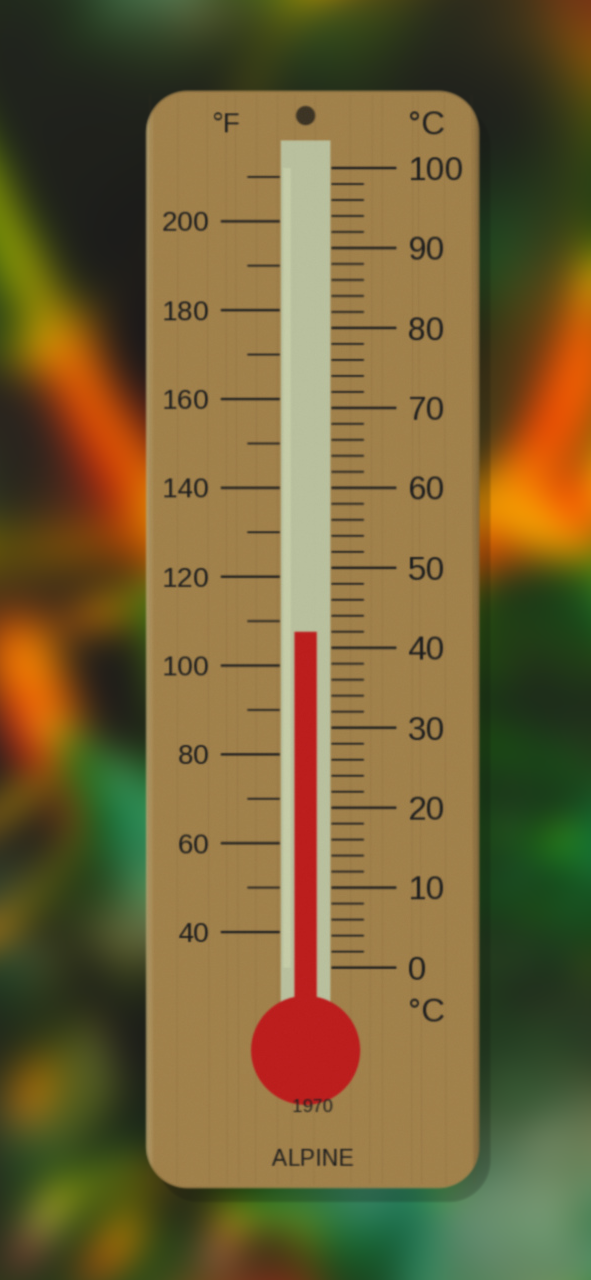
42 °C
